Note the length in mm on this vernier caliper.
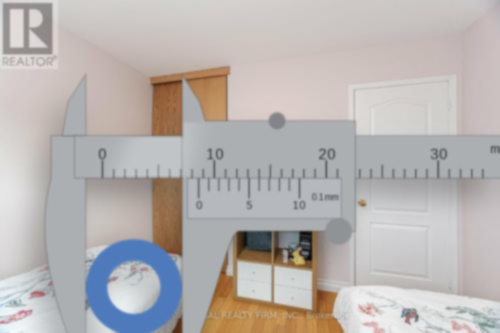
8.6 mm
